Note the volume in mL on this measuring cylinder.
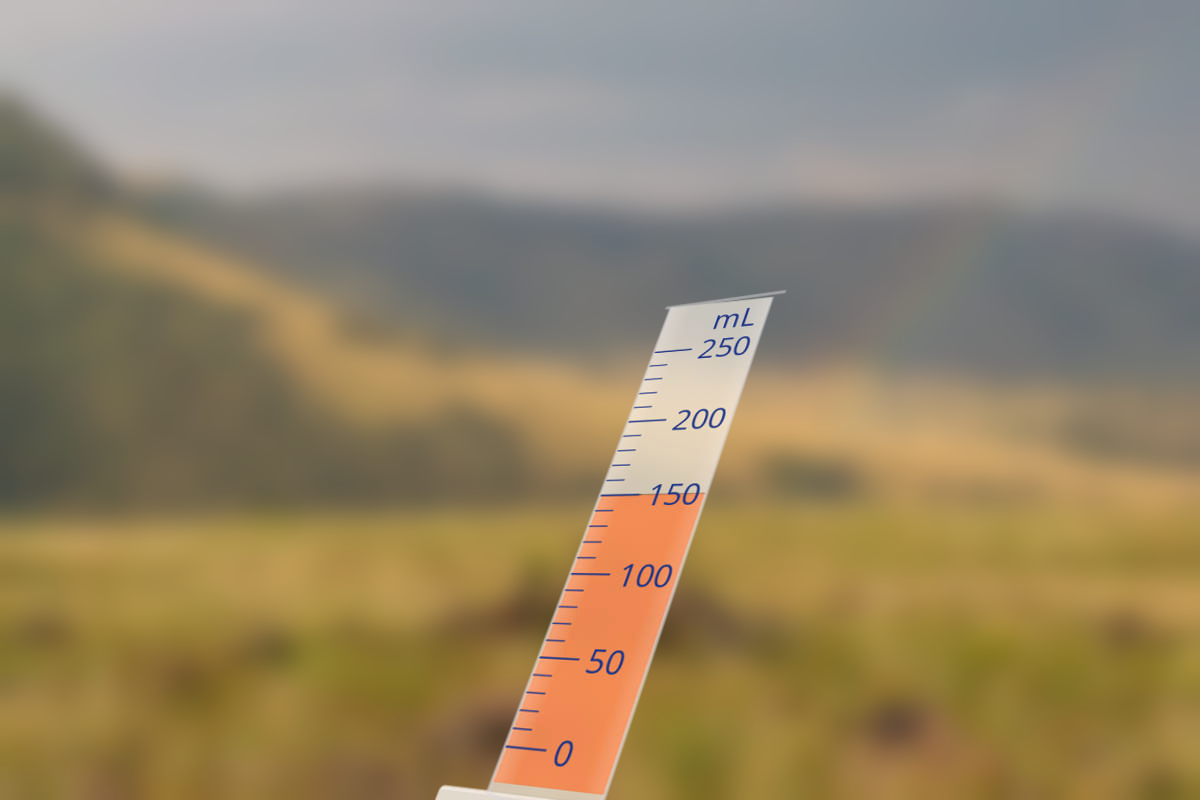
150 mL
